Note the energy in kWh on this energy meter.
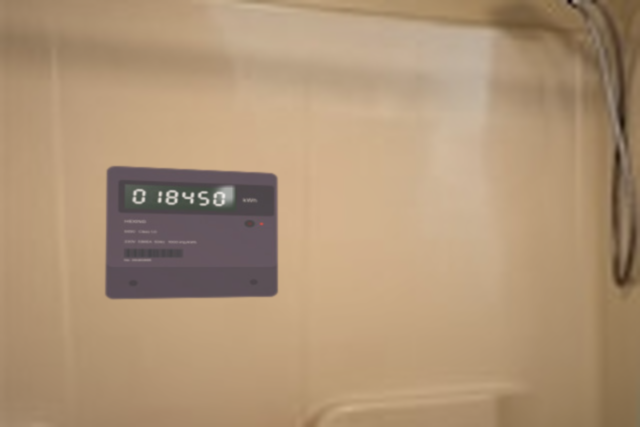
18450 kWh
